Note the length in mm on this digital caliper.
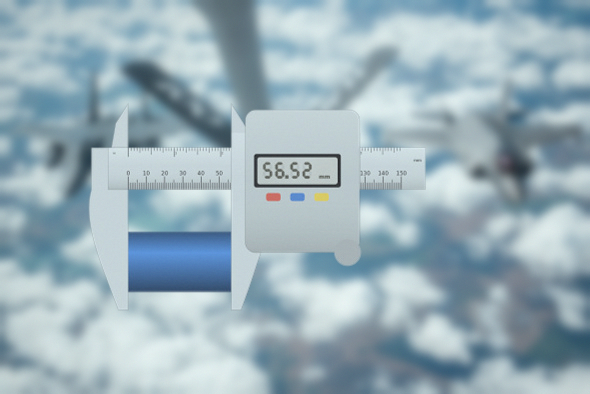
56.52 mm
